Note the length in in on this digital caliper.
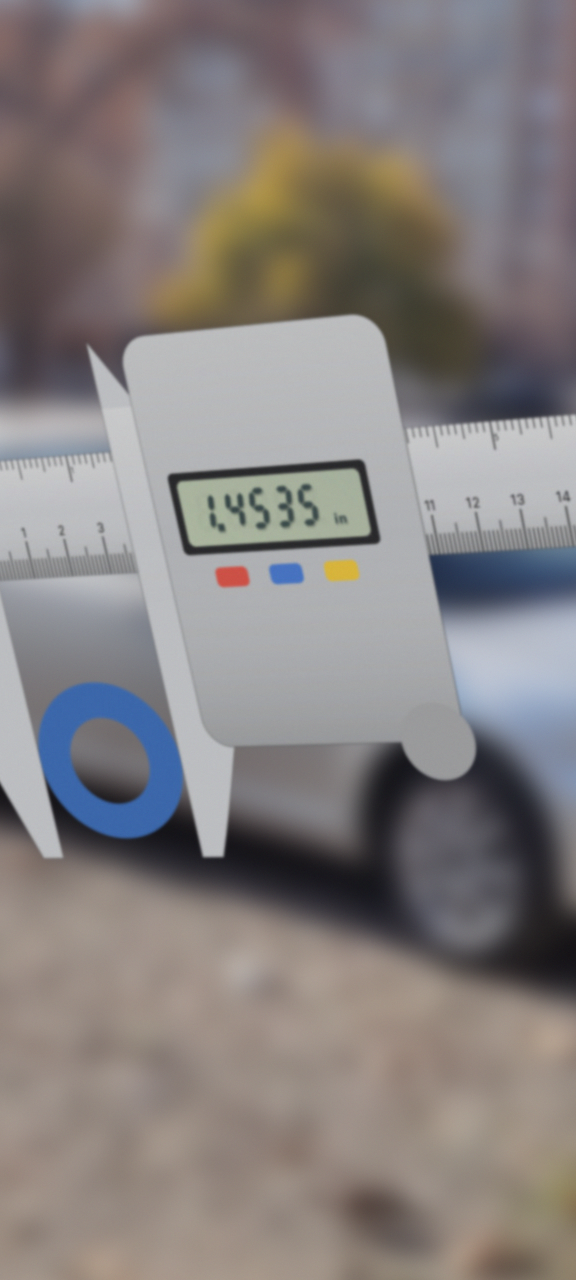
1.4535 in
